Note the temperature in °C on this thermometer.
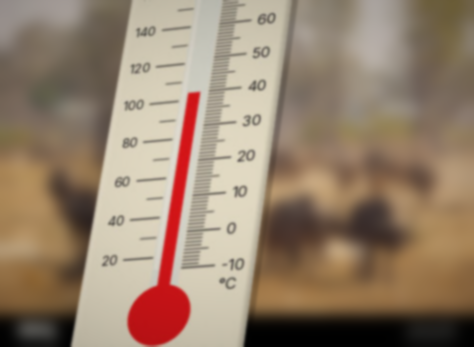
40 °C
